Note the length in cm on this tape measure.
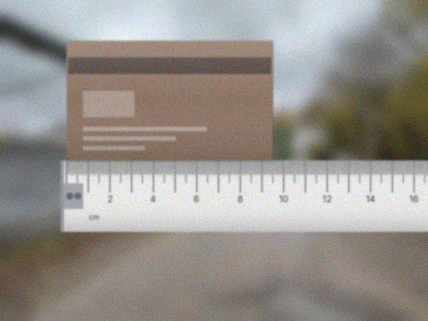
9.5 cm
